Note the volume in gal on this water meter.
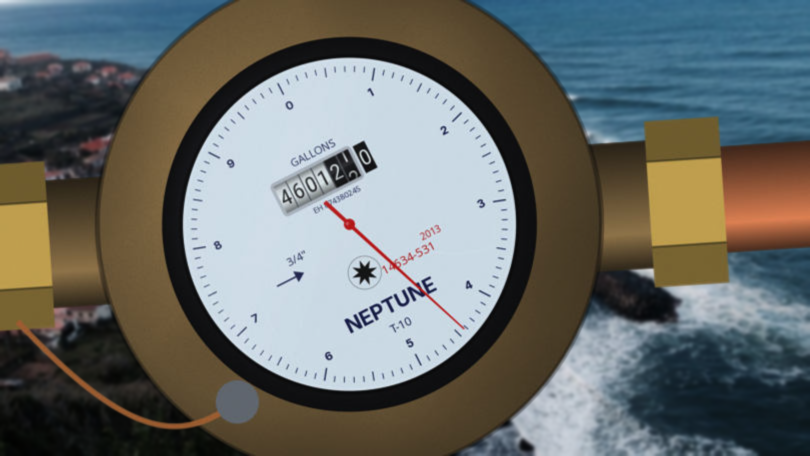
4601214.4 gal
